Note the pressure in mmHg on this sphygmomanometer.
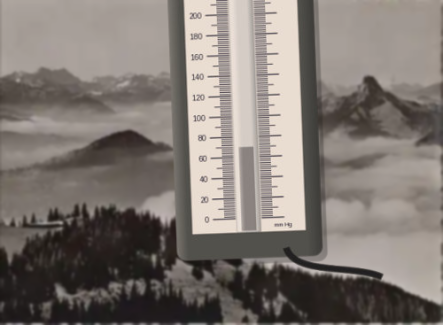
70 mmHg
